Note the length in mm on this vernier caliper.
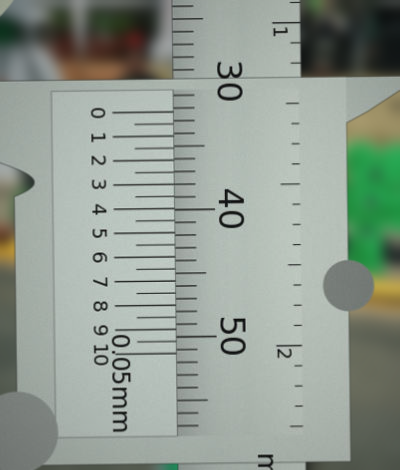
32.3 mm
